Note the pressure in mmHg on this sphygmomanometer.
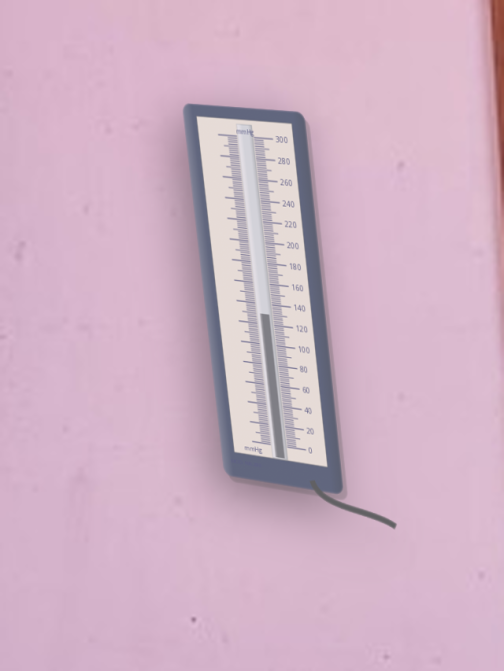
130 mmHg
